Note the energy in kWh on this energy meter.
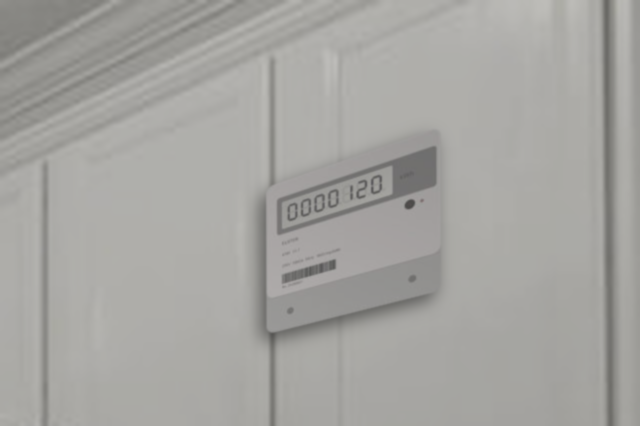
120 kWh
